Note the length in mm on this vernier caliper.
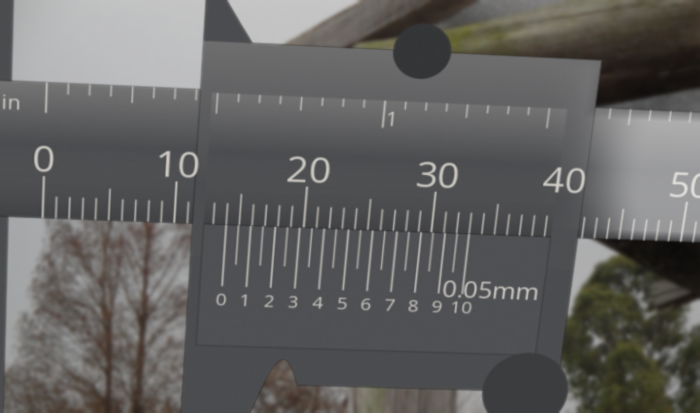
14.0 mm
